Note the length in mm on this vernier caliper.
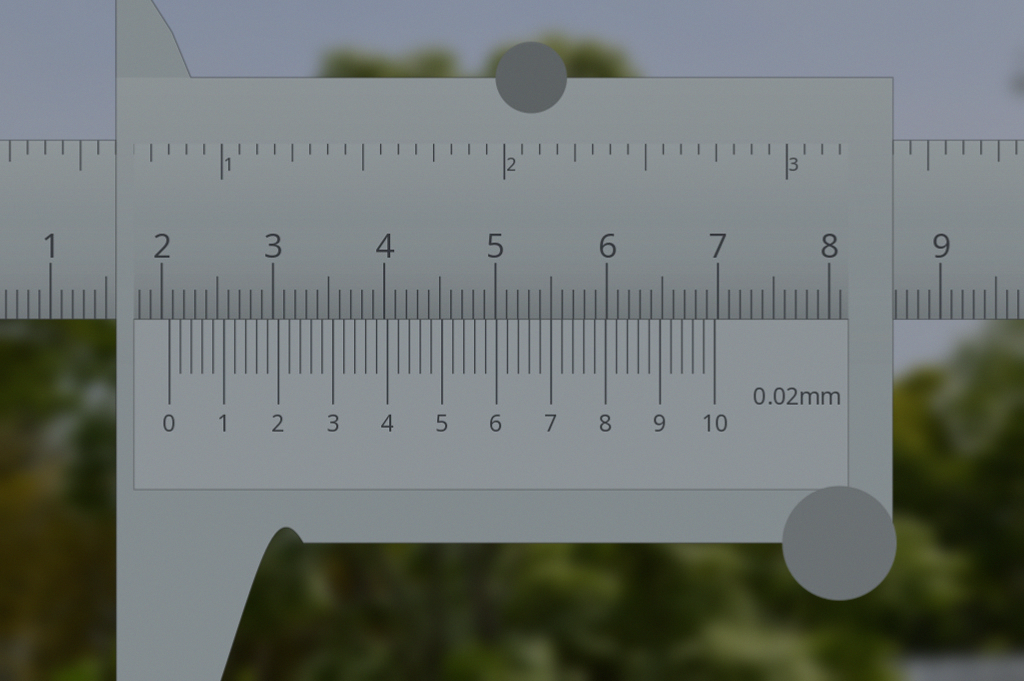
20.7 mm
